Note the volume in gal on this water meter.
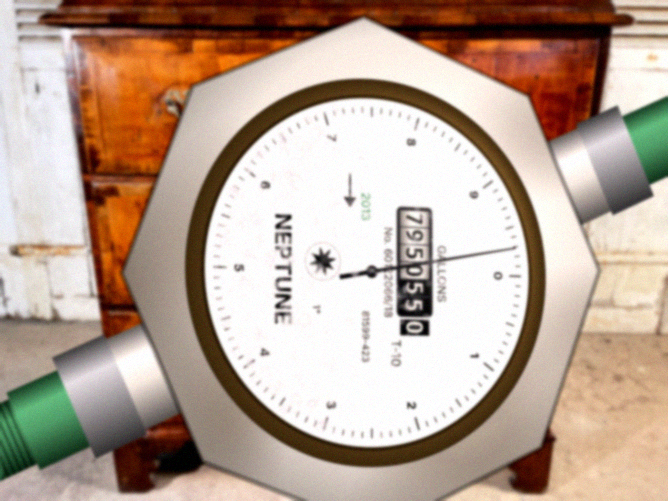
7950549.7 gal
